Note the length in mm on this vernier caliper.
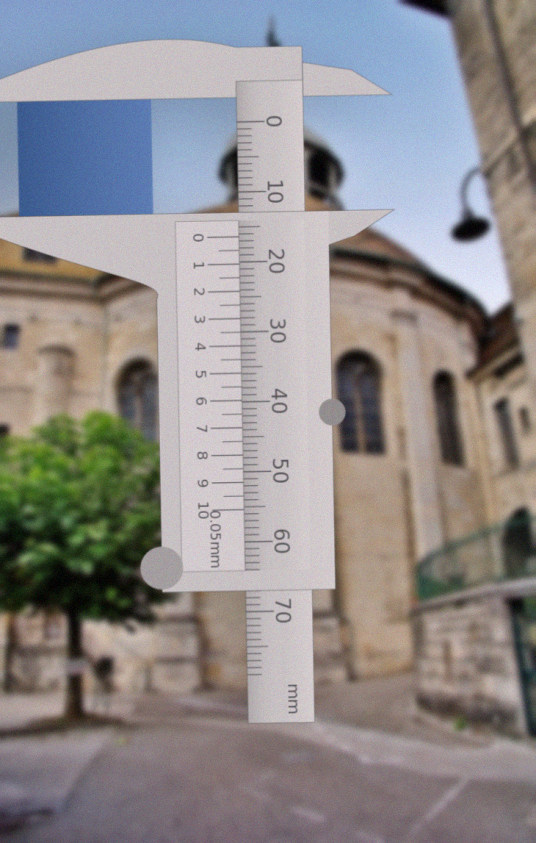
16.4 mm
